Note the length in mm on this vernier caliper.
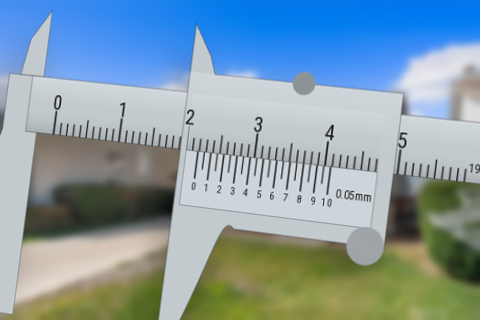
21.8 mm
